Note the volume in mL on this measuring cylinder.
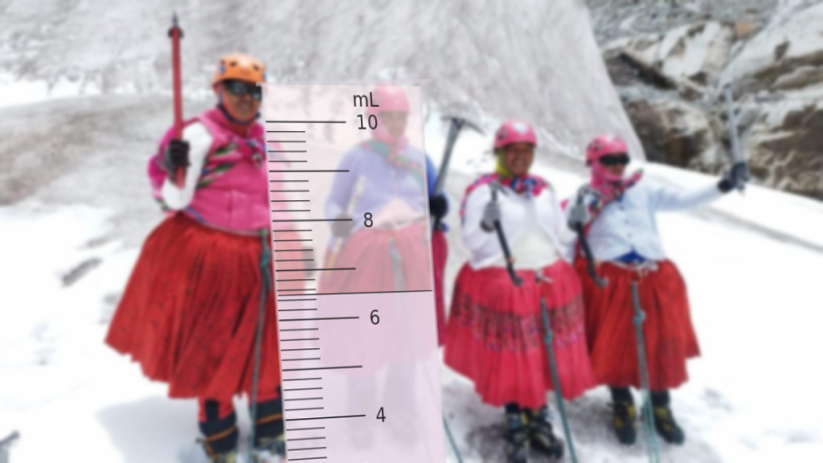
6.5 mL
